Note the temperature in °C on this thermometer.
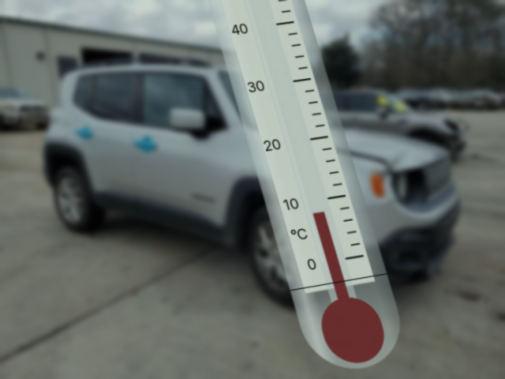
8 °C
